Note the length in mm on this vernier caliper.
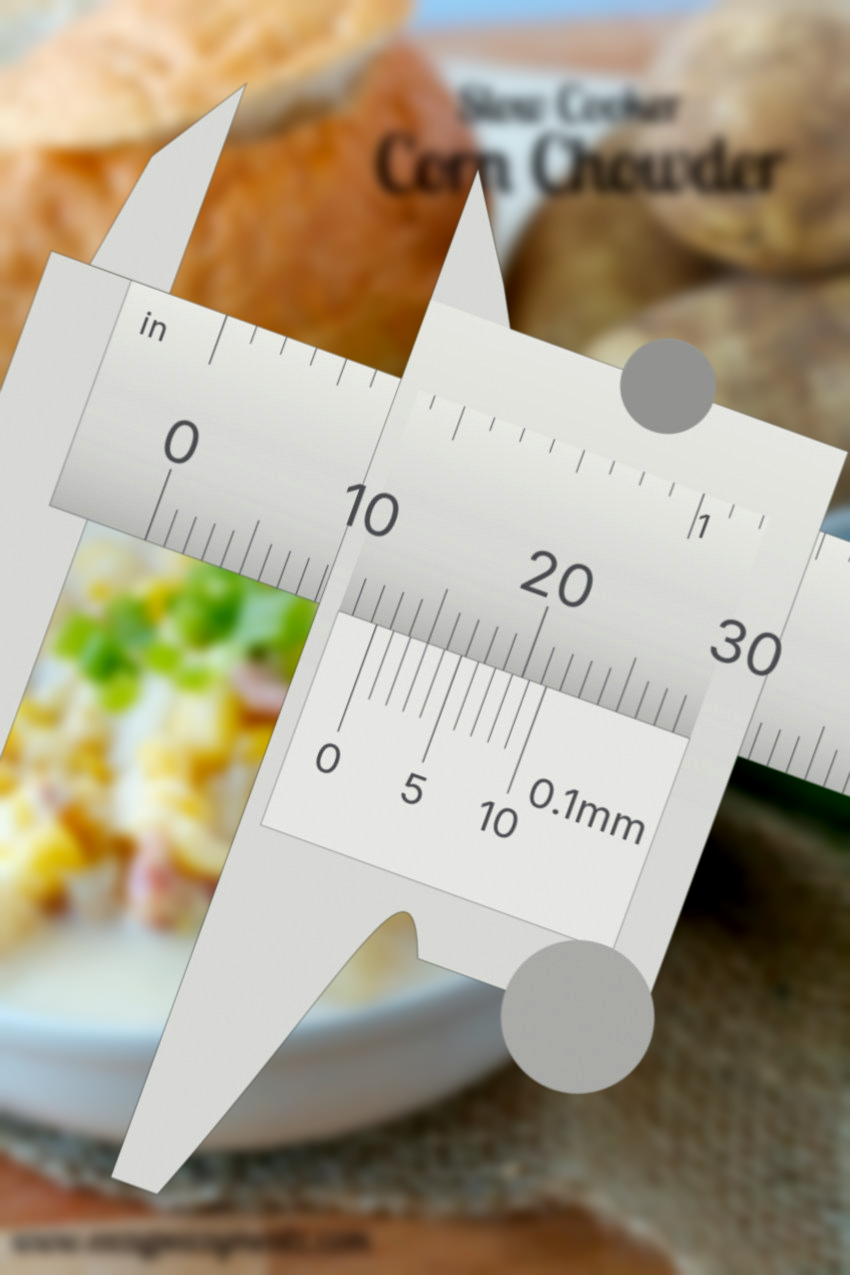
12.3 mm
